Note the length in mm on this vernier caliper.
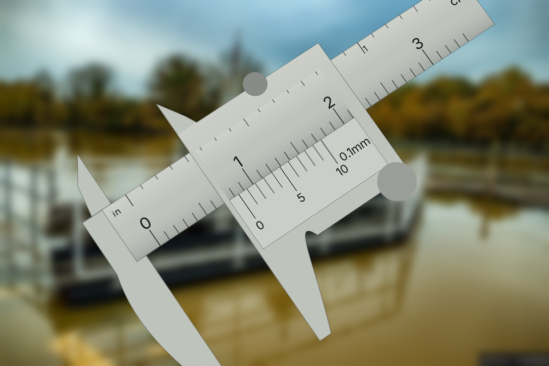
8.4 mm
